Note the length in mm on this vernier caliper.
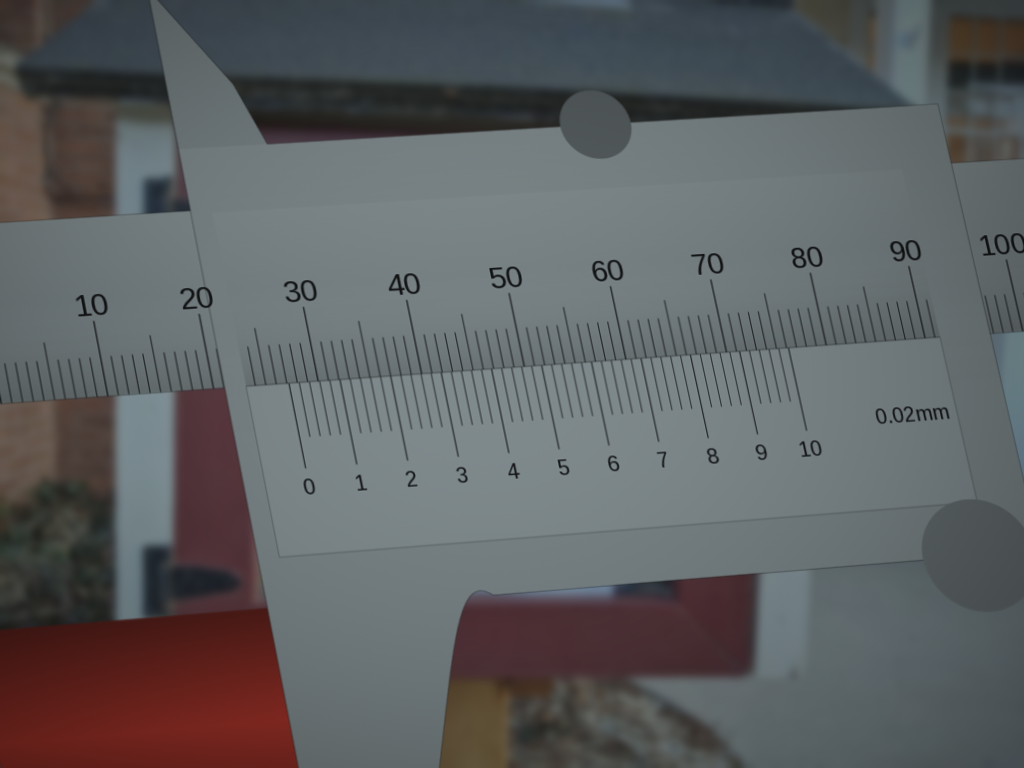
27.2 mm
